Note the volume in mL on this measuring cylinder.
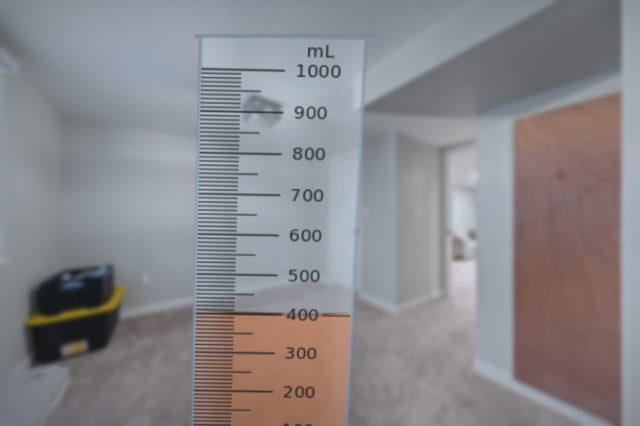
400 mL
